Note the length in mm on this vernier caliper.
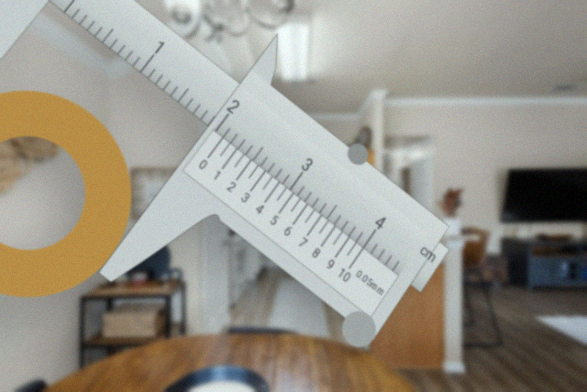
21.0 mm
